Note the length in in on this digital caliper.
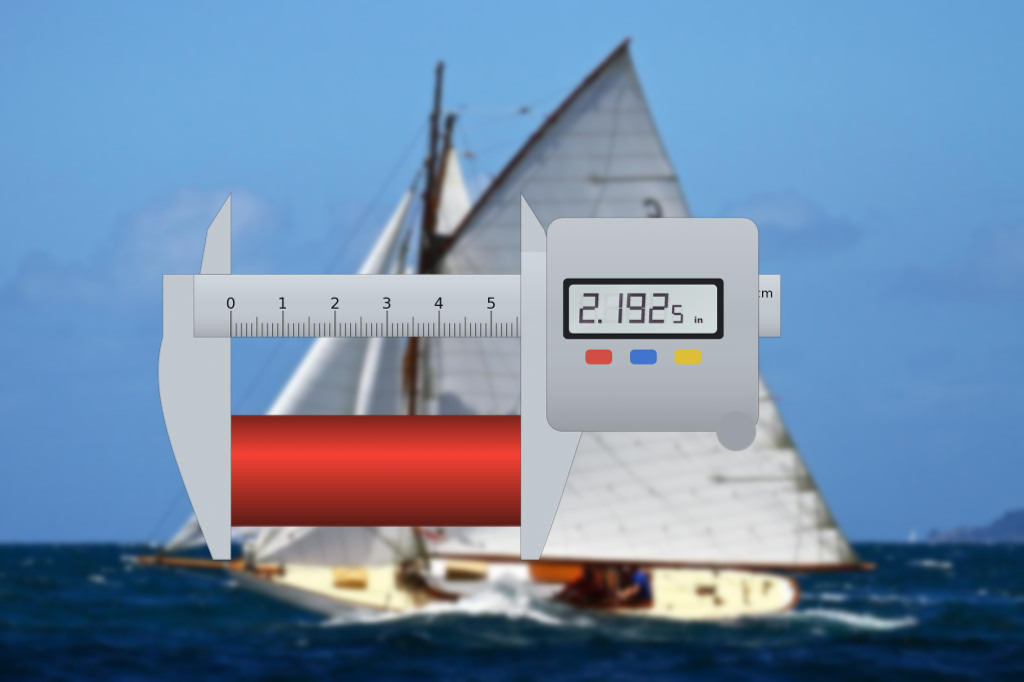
2.1925 in
